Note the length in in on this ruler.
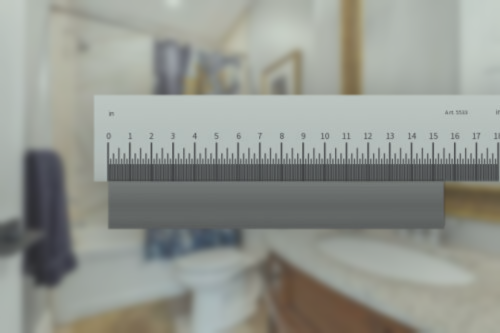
15.5 in
